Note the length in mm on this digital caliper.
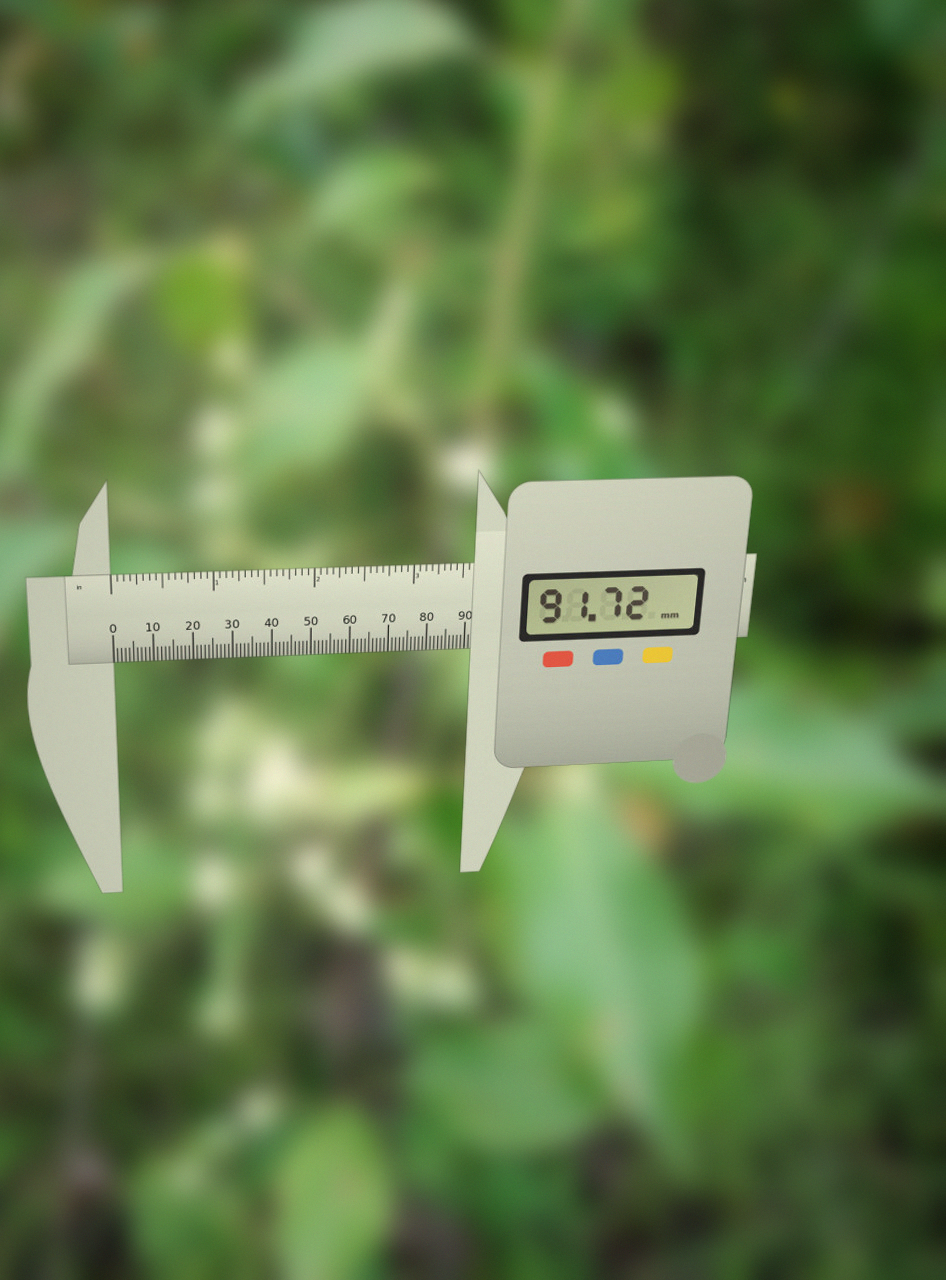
91.72 mm
